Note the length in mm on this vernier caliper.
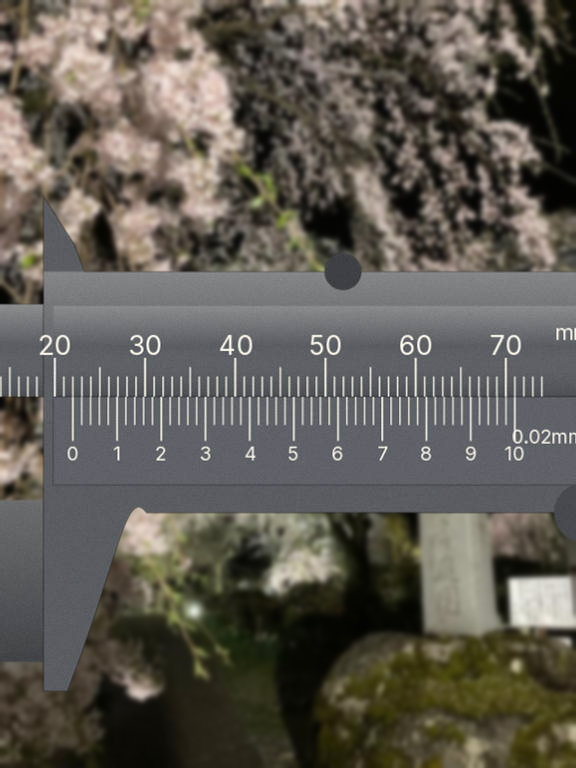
22.0 mm
